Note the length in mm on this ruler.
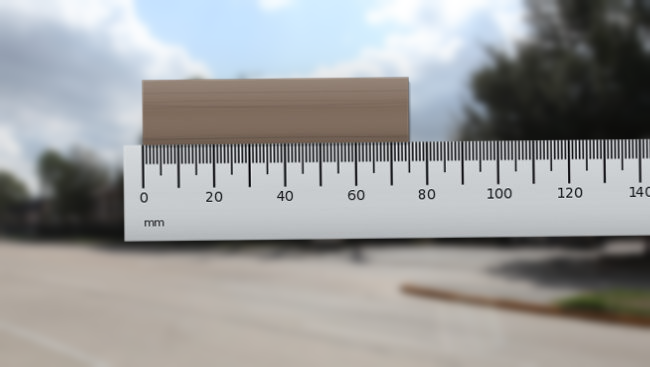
75 mm
